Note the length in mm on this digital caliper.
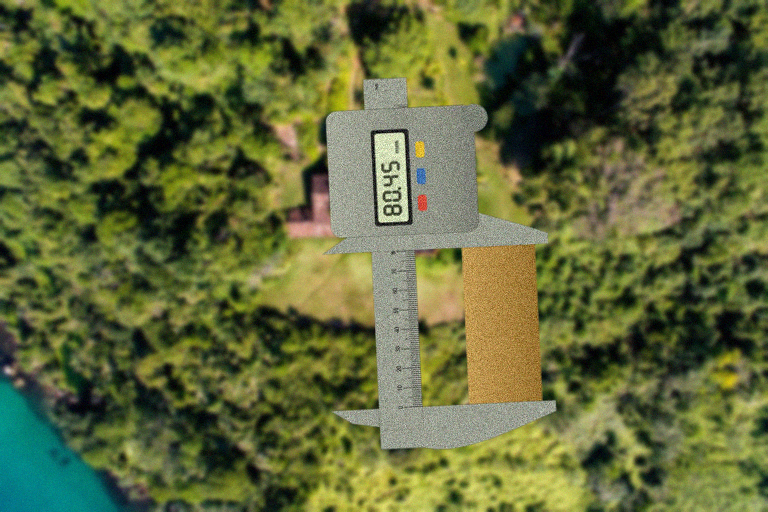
80.45 mm
